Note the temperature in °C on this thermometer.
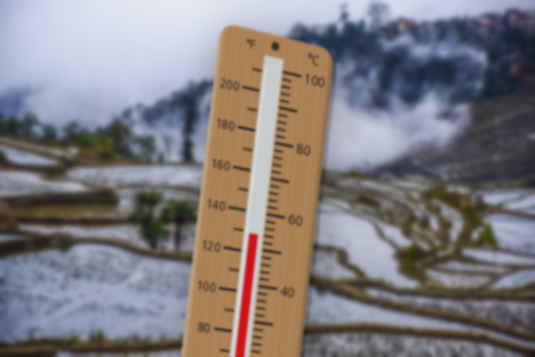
54 °C
